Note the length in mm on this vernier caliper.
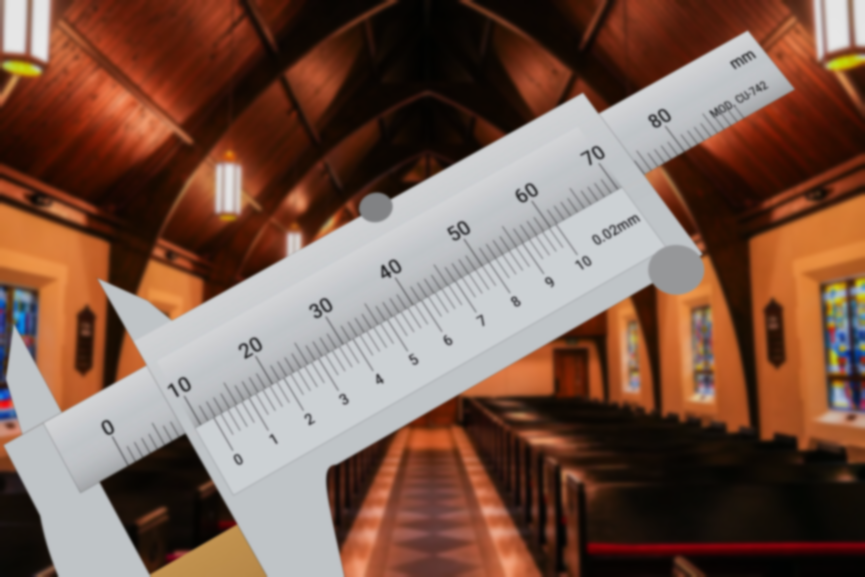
11.8 mm
